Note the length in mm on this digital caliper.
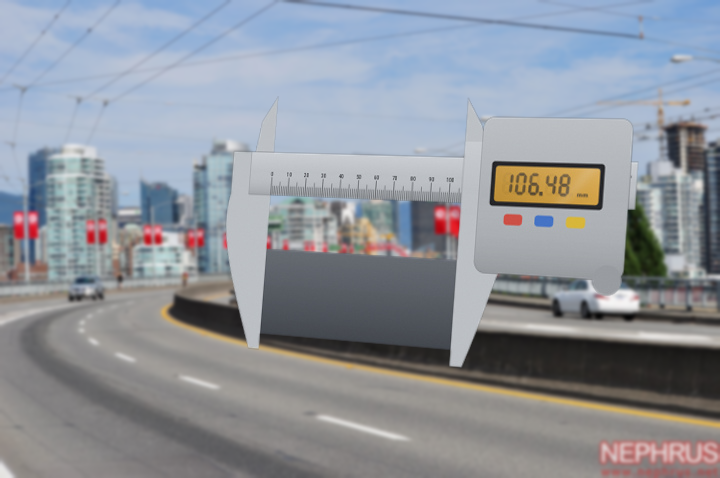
106.48 mm
